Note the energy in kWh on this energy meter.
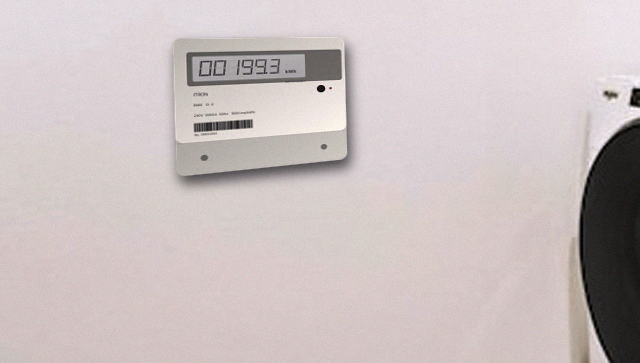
199.3 kWh
